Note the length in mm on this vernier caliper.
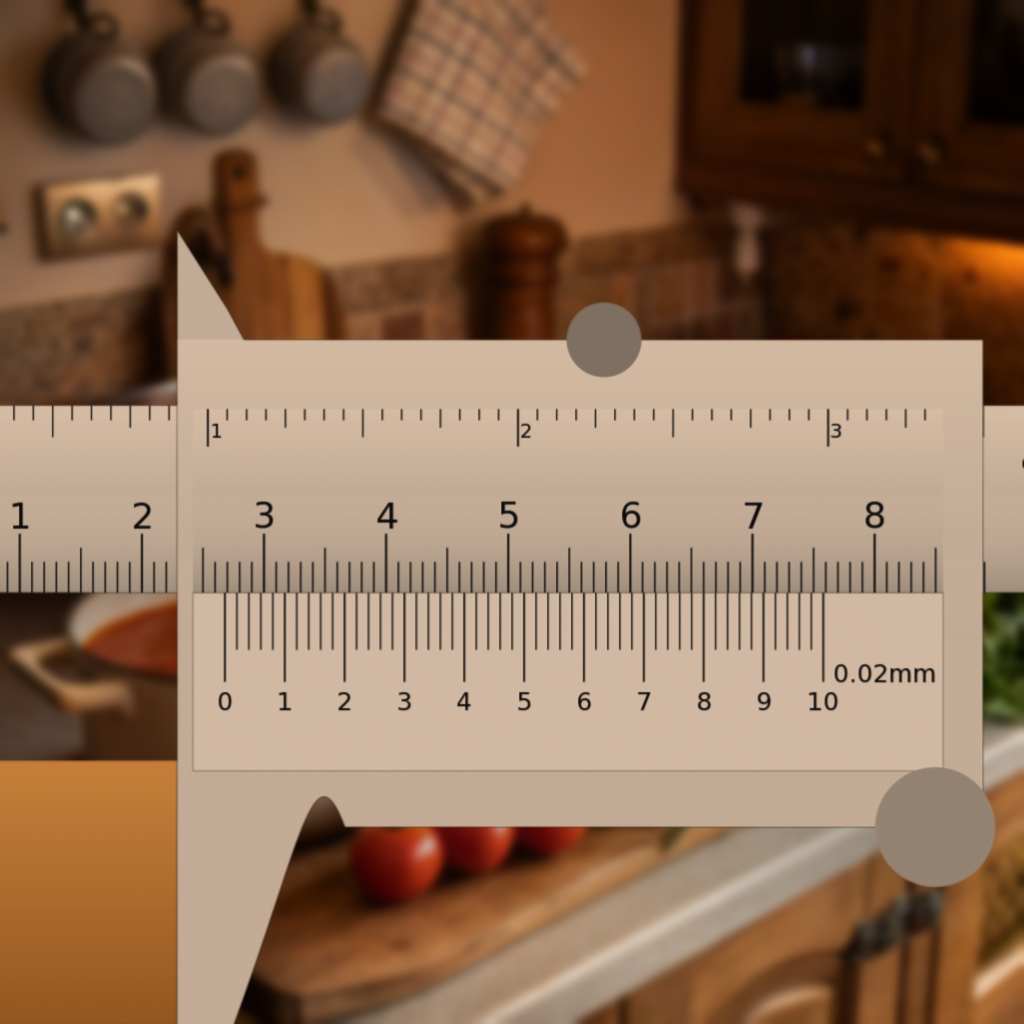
26.8 mm
